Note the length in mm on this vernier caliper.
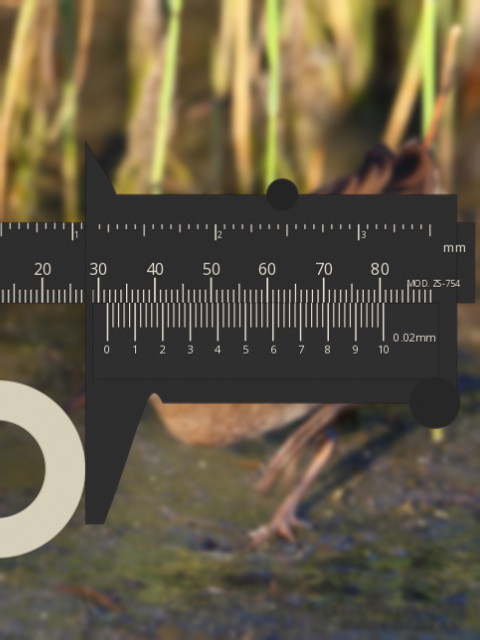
31.6 mm
